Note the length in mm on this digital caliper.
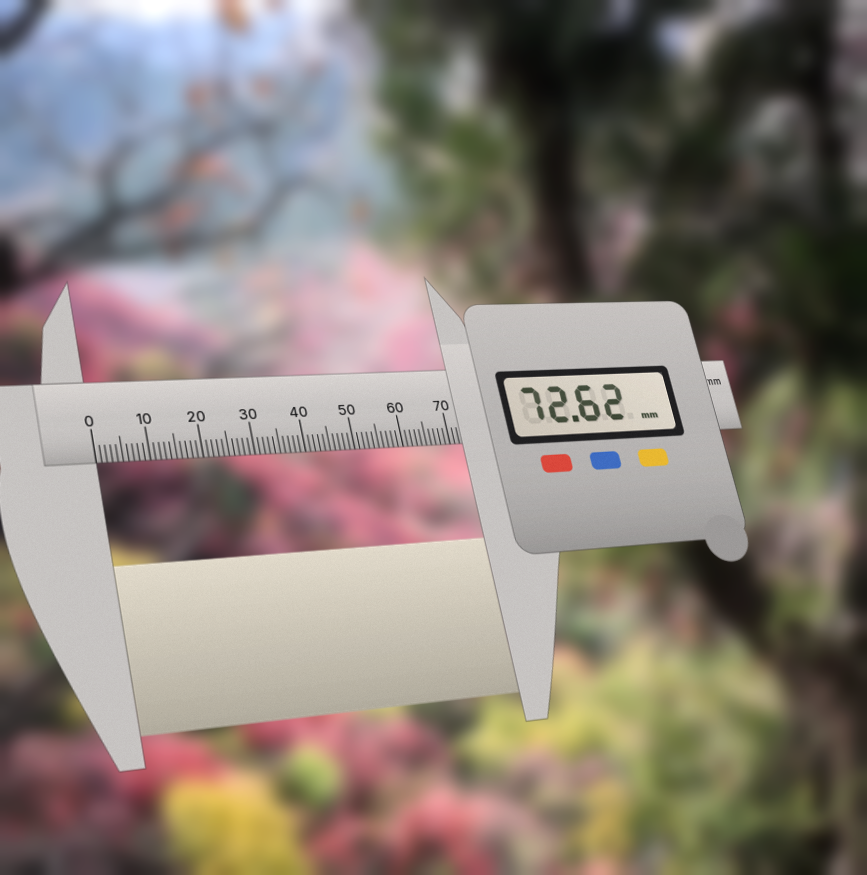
72.62 mm
